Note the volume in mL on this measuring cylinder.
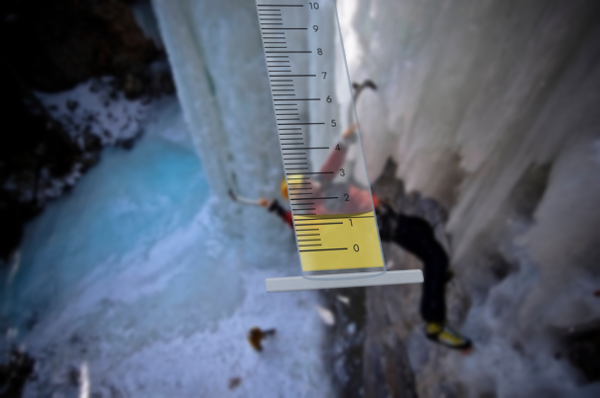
1.2 mL
